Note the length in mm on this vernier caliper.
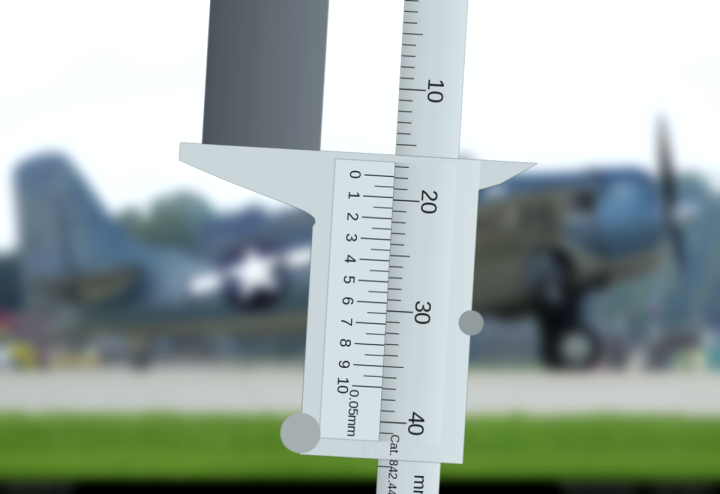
17.9 mm
